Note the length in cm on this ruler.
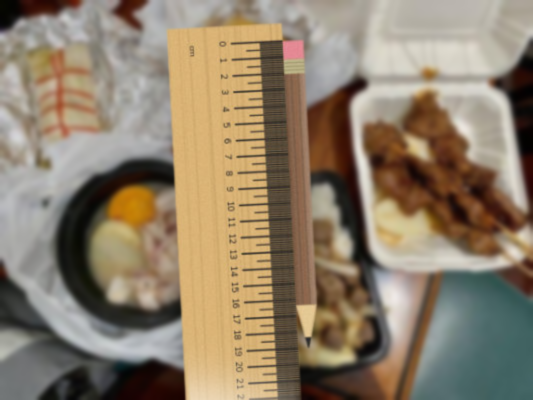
19 cm
